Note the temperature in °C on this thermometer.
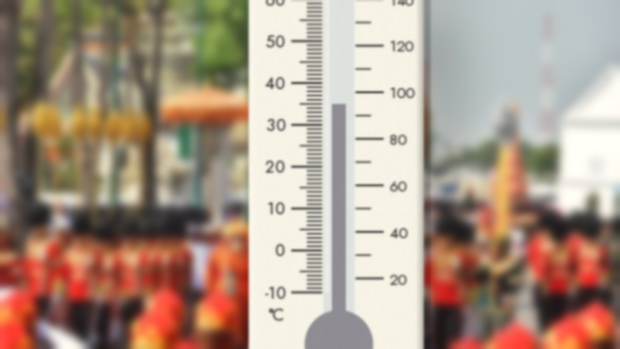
35 °C
